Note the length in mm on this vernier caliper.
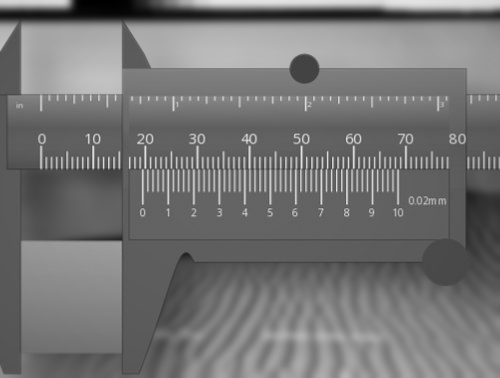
19.5 mm
